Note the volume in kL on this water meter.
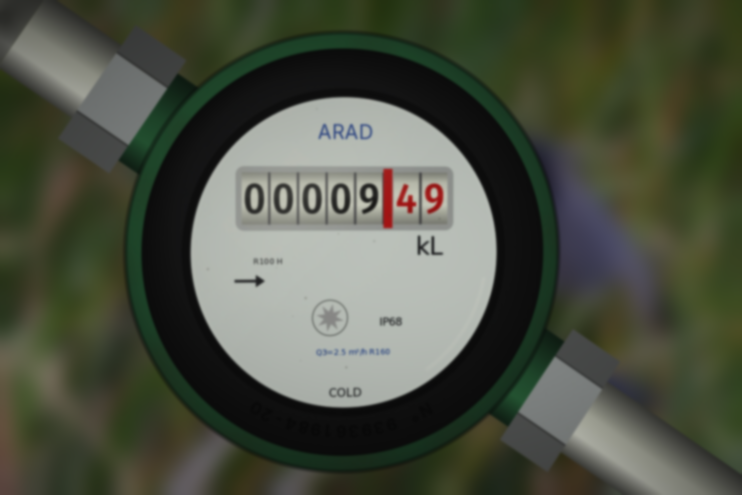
9.49 kL
